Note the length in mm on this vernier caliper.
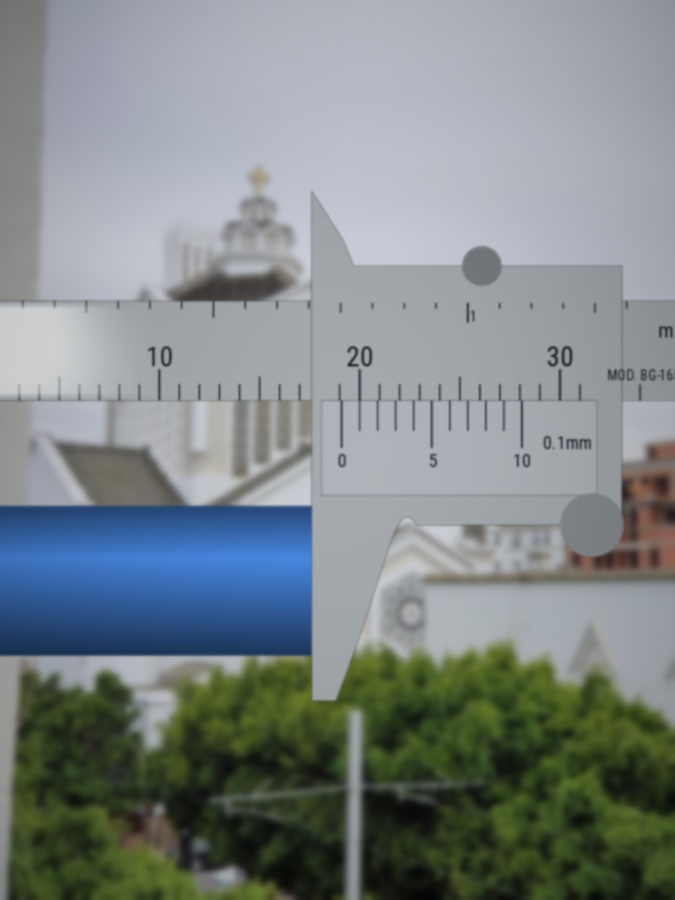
19.1 mm
